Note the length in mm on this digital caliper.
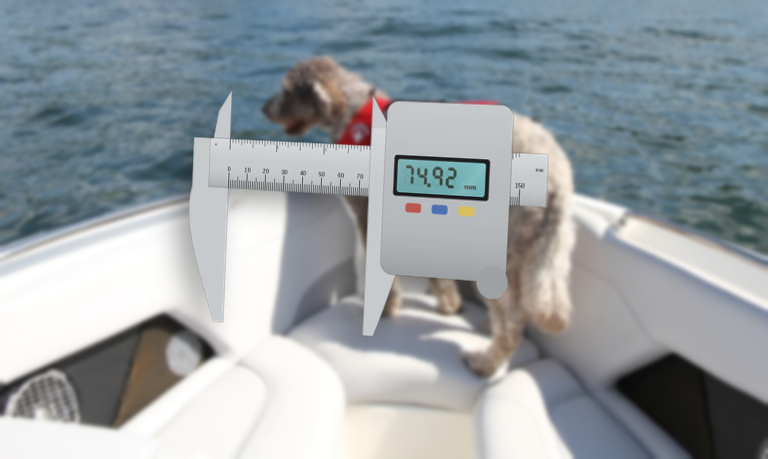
74.92 mm
